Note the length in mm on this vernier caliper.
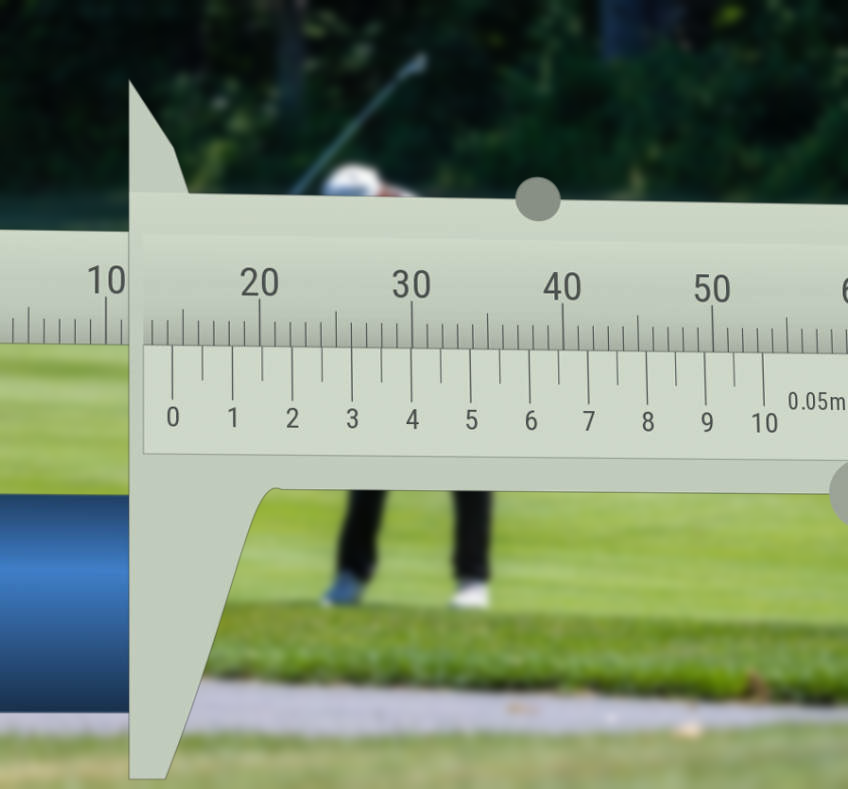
14.3 mm
